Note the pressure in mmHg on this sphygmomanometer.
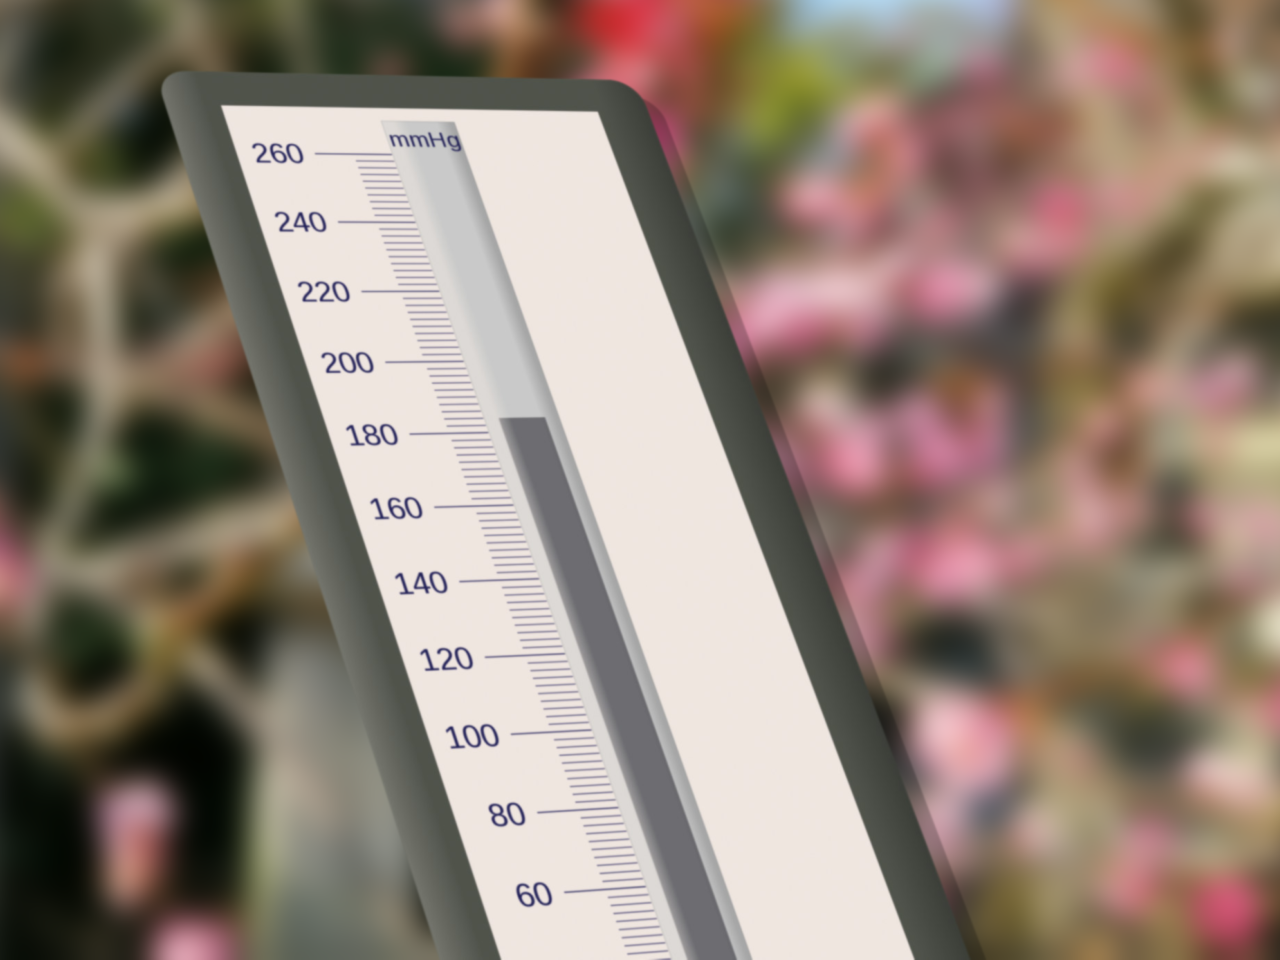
184 mmHg
